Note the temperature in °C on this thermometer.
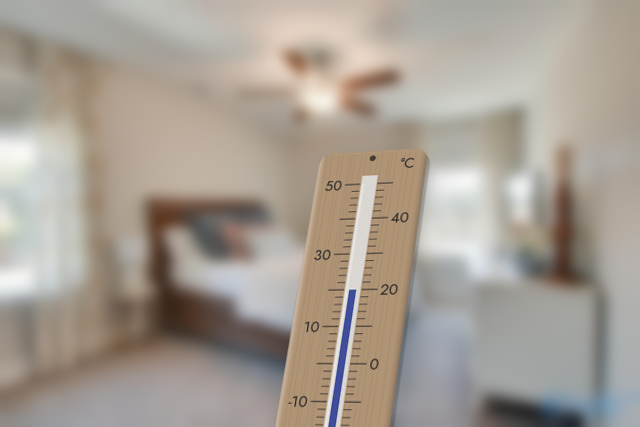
20 °C
